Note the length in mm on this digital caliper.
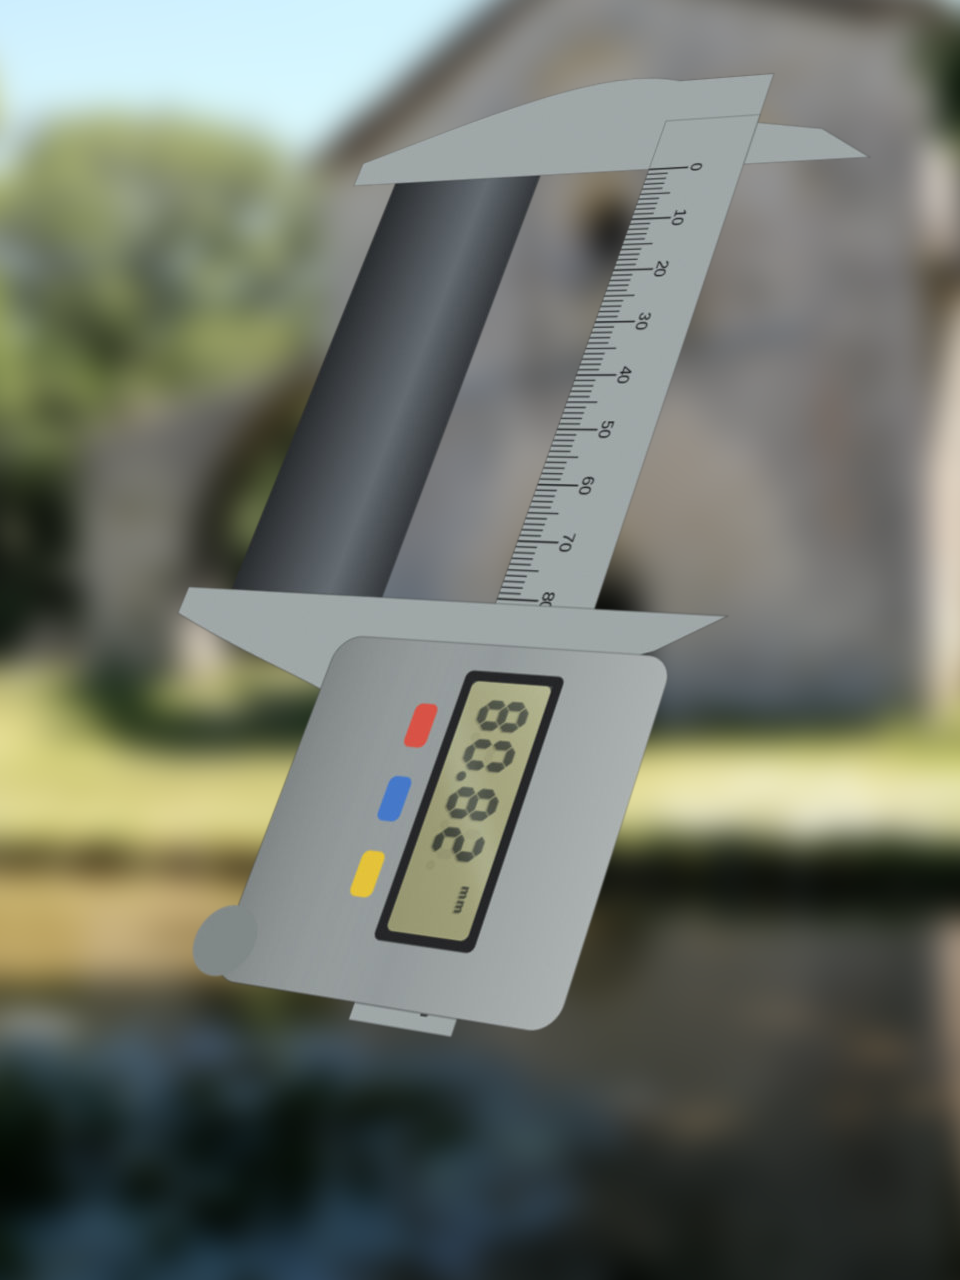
80.82 mm
